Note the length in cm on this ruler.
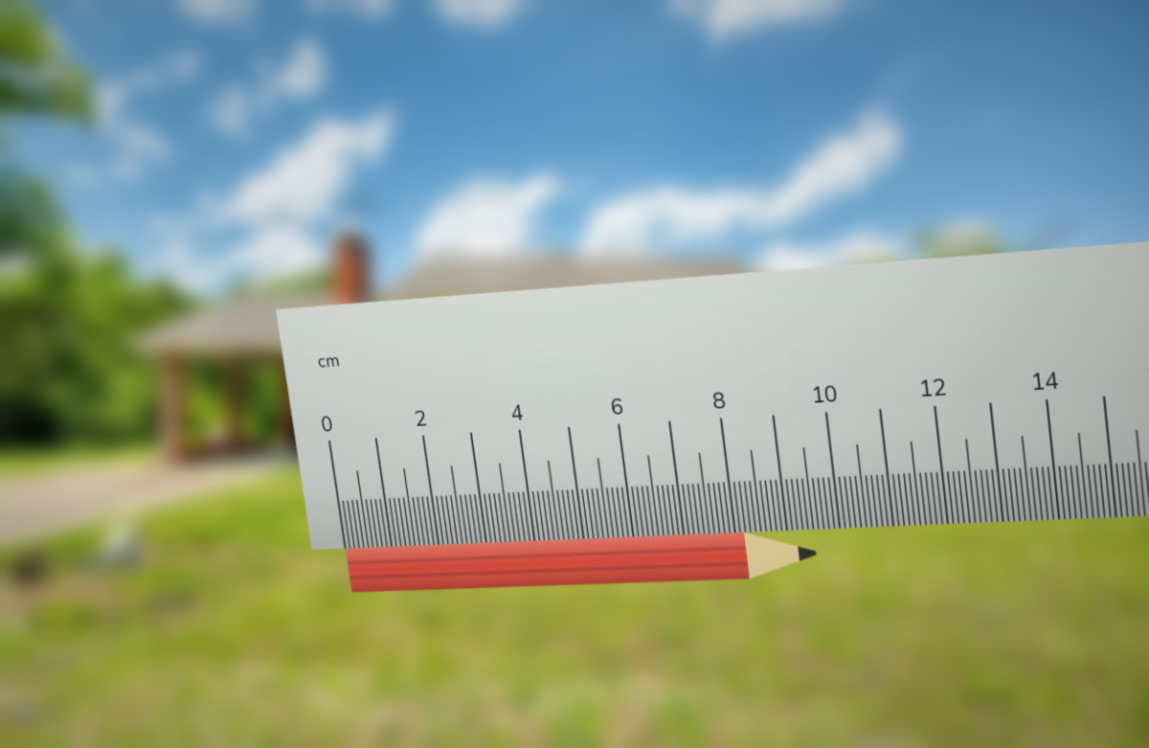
9.5 cm
